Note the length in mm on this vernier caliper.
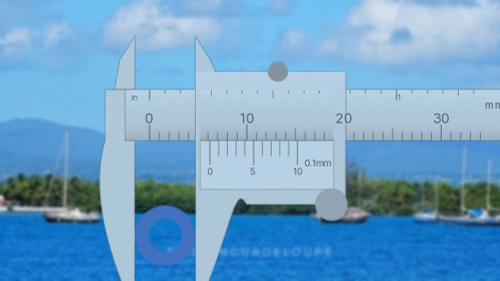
6.2 mm
